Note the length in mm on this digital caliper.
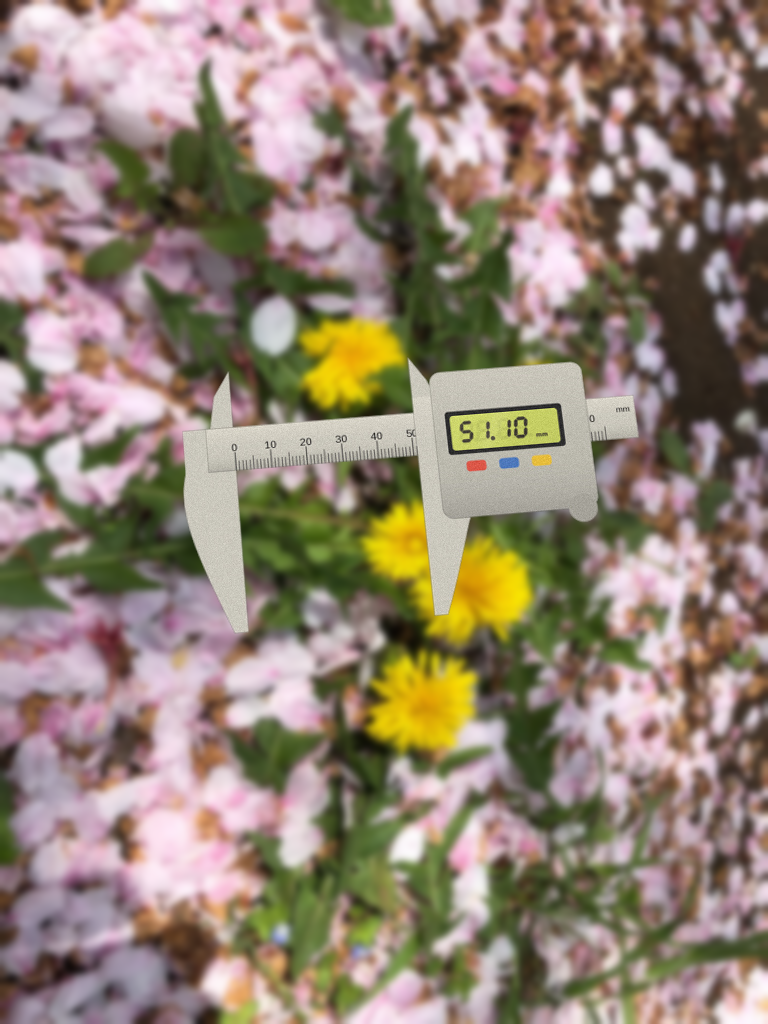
51.10 mm
